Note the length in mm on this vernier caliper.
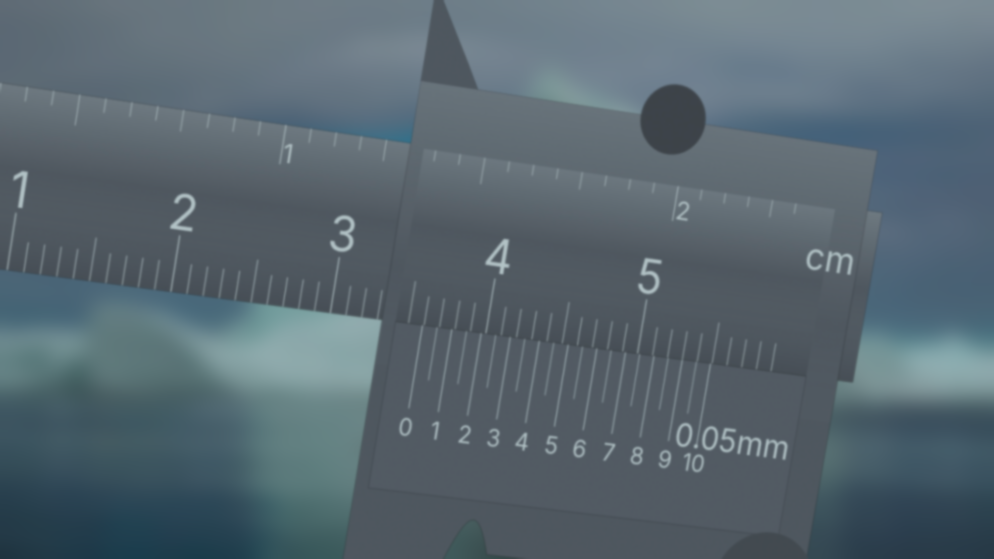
35.9 mm
